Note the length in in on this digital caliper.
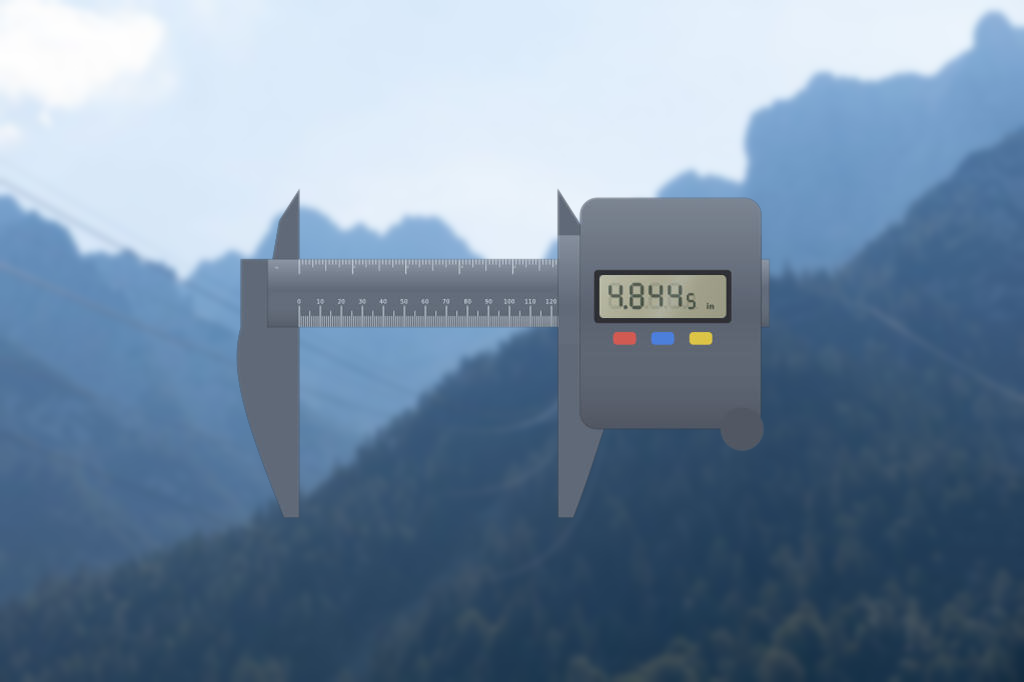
4.8445 in
